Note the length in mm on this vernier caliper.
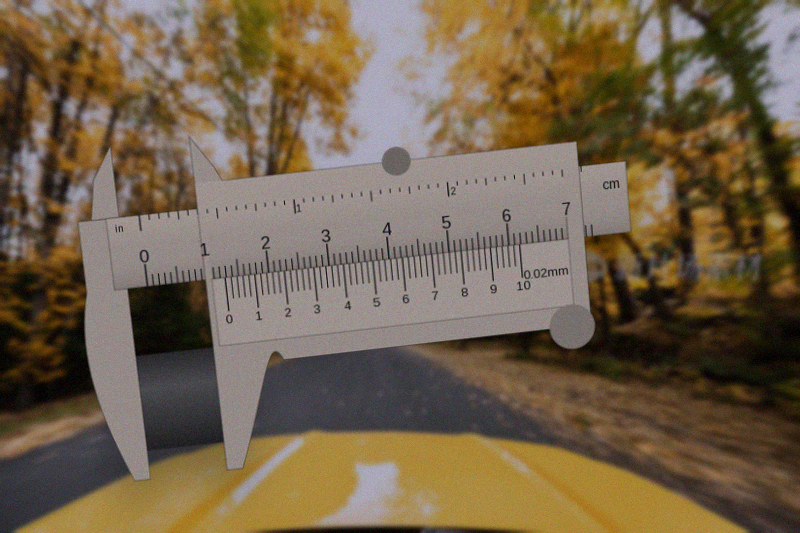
12.8 mm
